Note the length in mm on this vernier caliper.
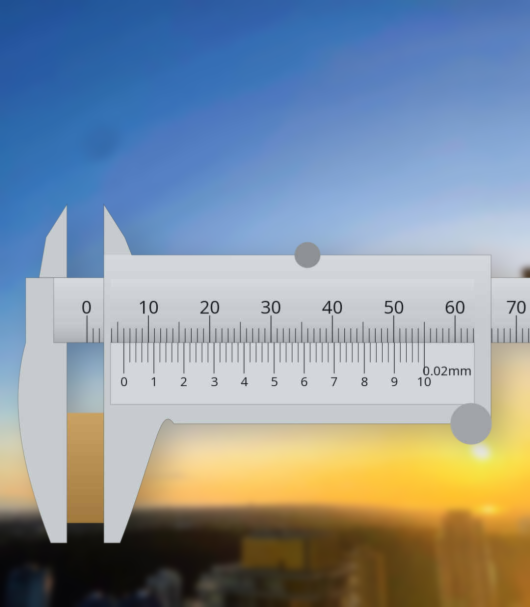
6.0 mm
